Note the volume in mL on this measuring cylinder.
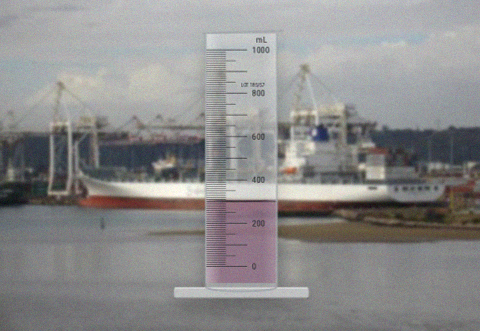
300 mL
